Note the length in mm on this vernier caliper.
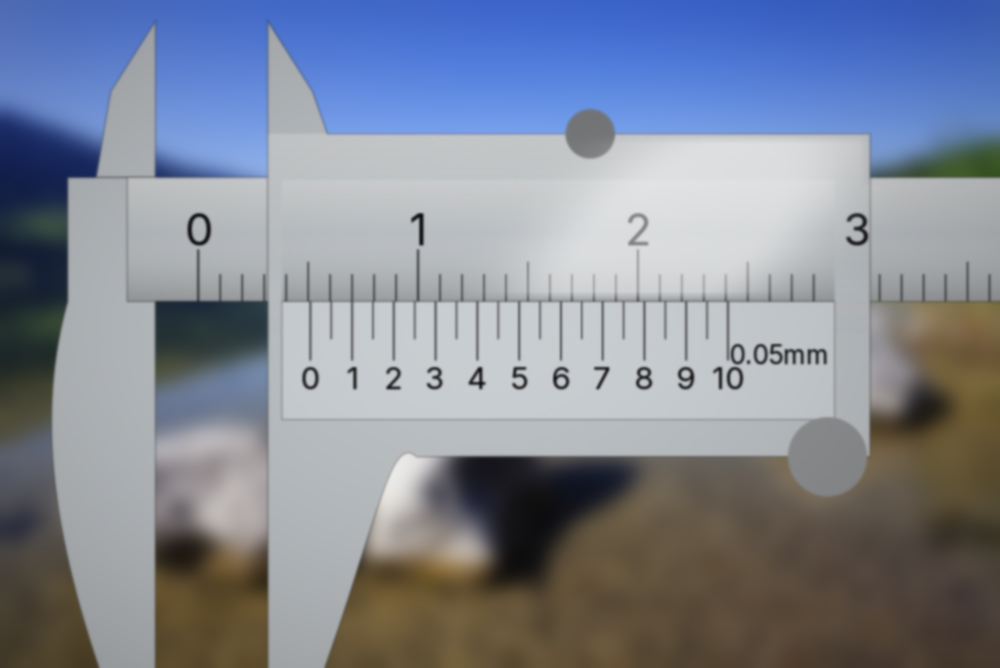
5.1 mm
